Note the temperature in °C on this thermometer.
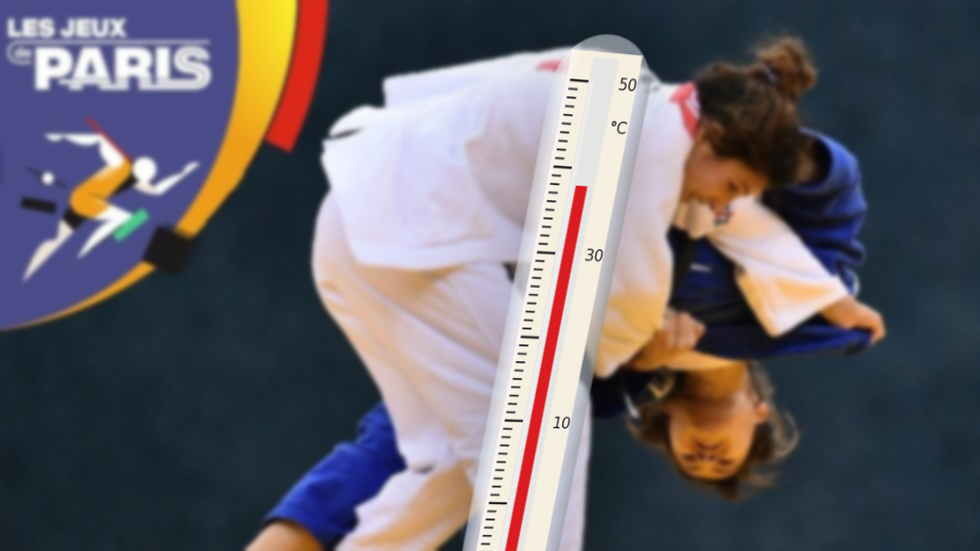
38 °C
